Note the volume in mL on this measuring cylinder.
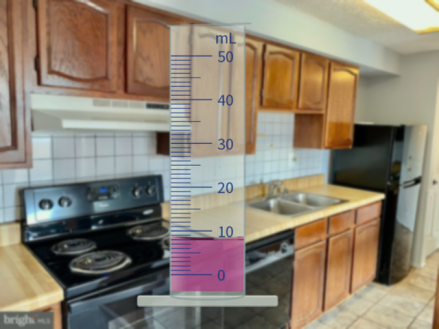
8 mL
